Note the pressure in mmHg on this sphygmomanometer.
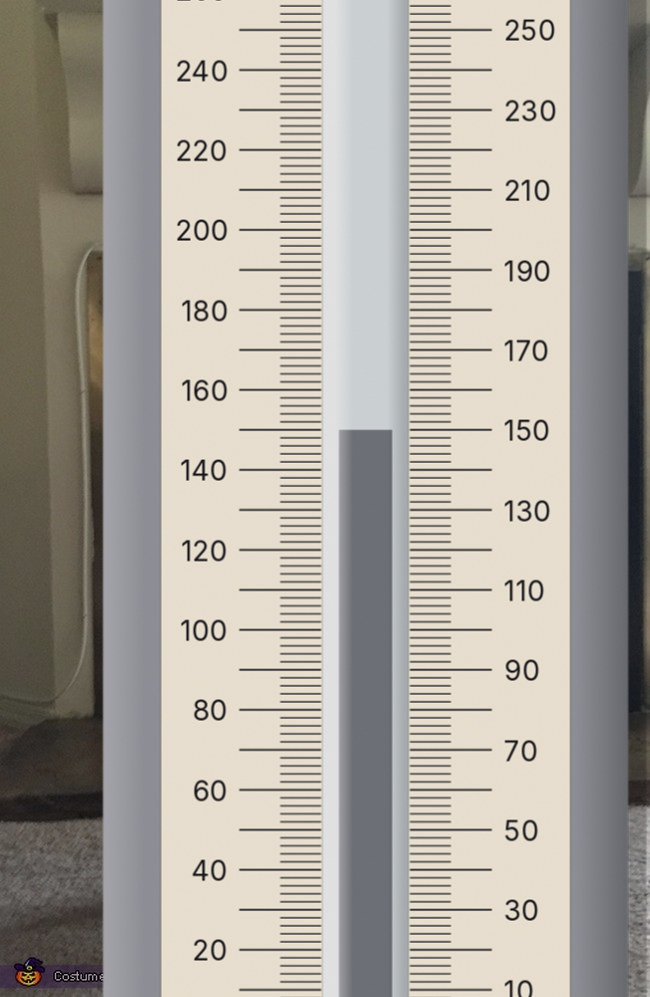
150 mmHg
